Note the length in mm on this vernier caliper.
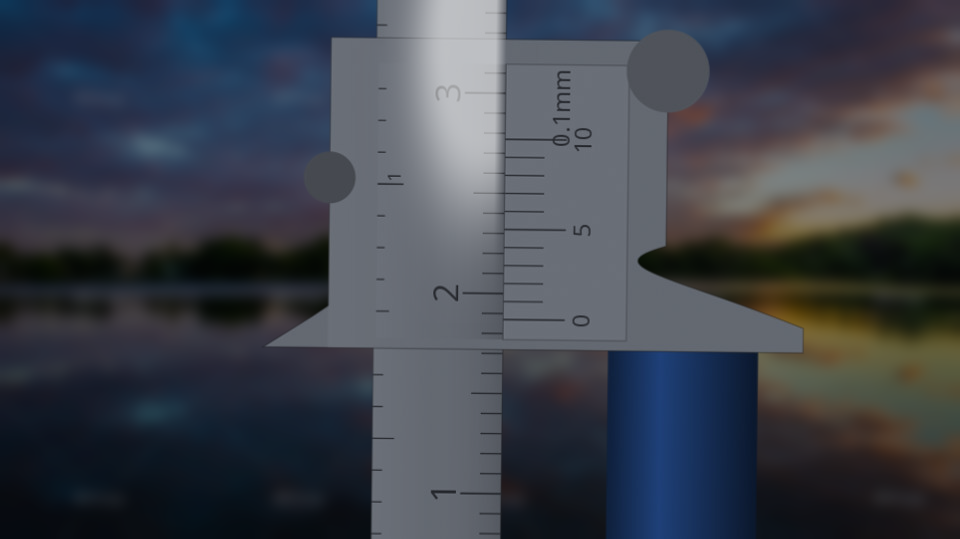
18.7 mm
